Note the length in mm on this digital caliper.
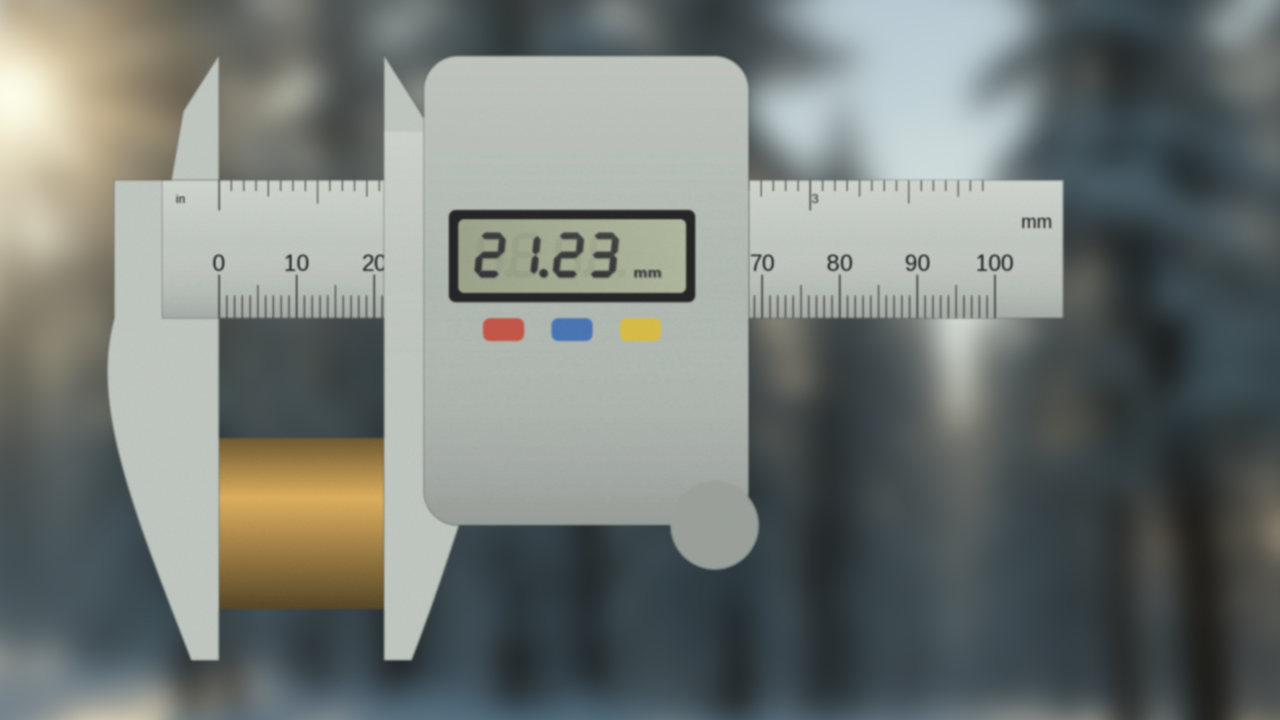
21.23 mm
